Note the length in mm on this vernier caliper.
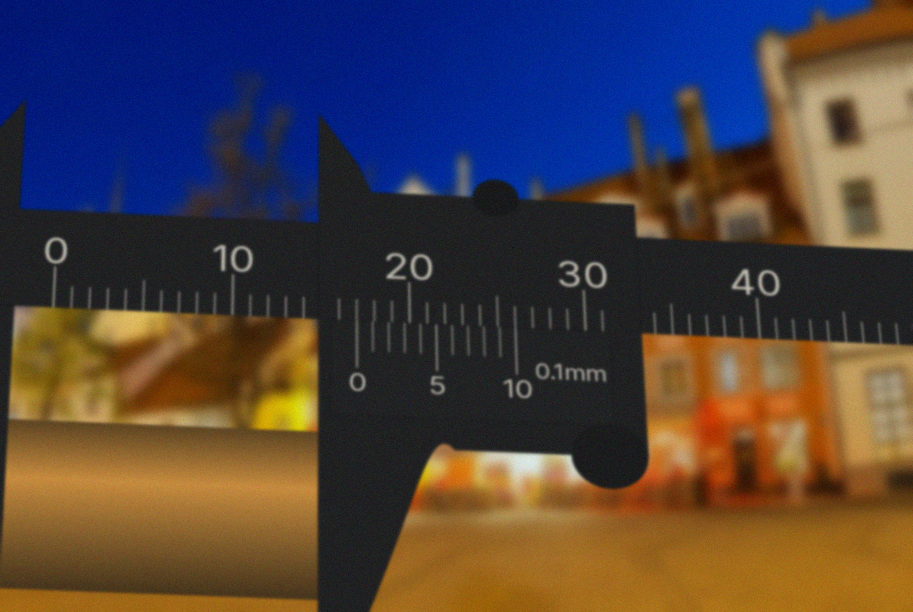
17.0 mm
